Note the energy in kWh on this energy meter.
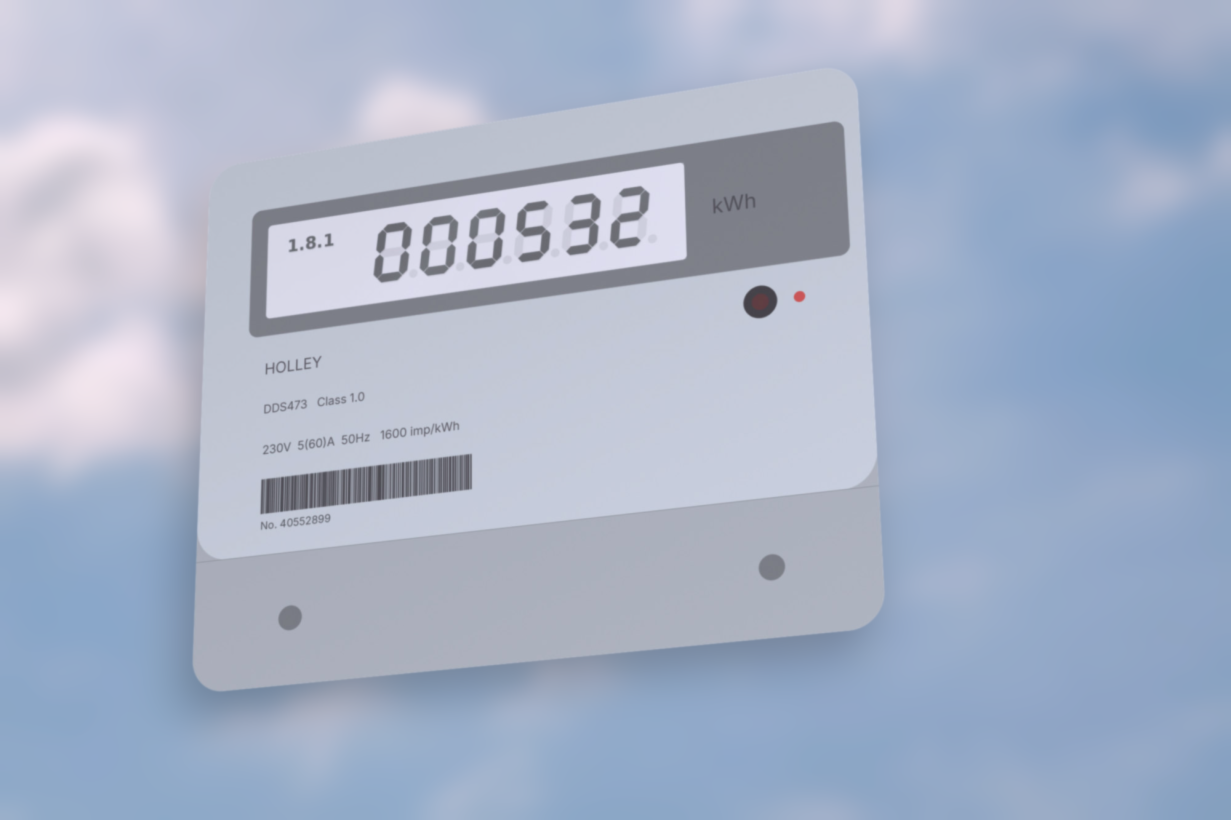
532 kWh
